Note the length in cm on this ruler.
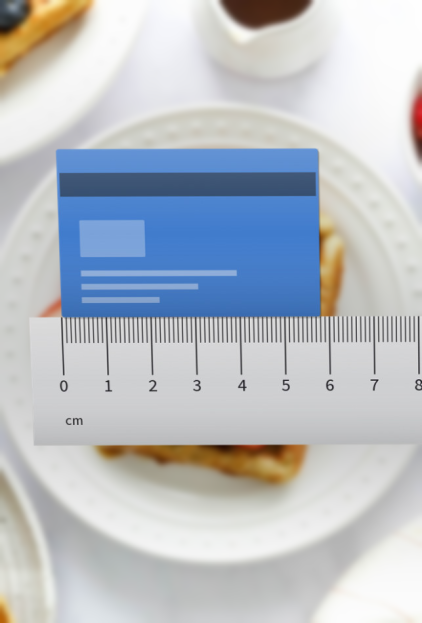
5.8 cm
